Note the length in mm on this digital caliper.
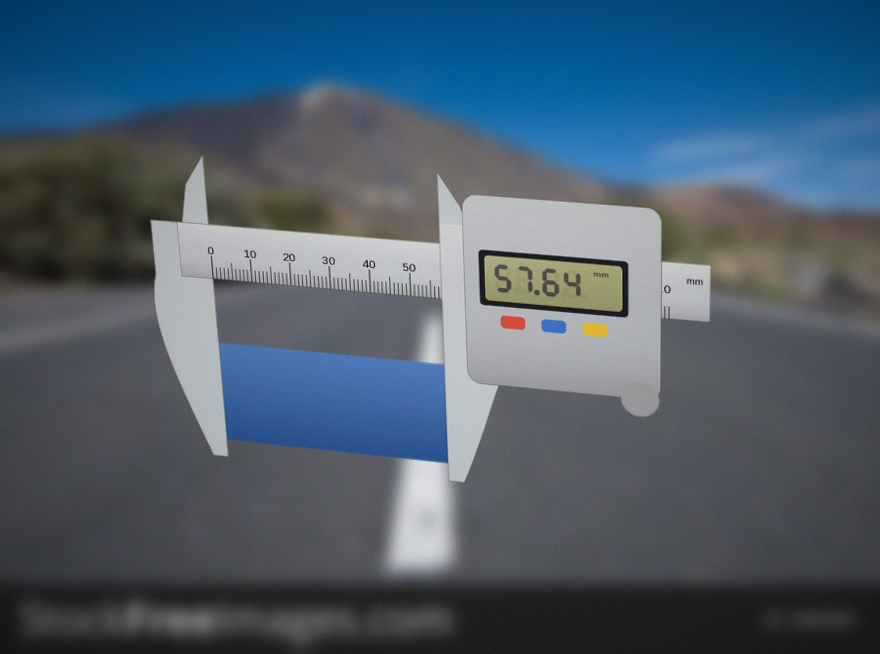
57.64 mm
